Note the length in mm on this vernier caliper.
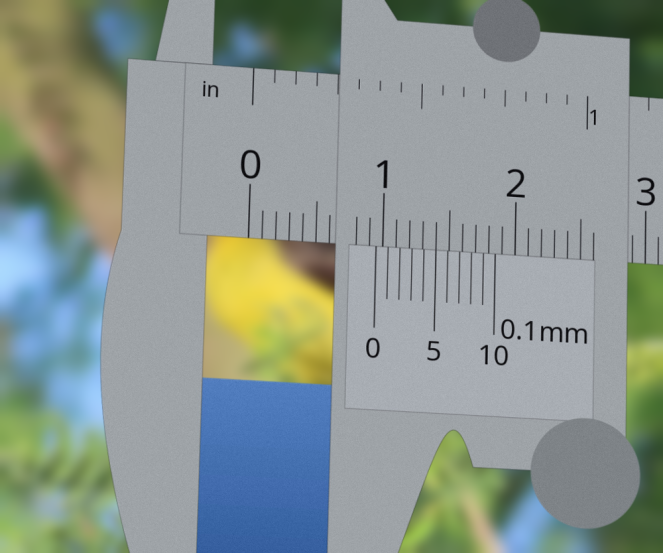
9.5 mm
